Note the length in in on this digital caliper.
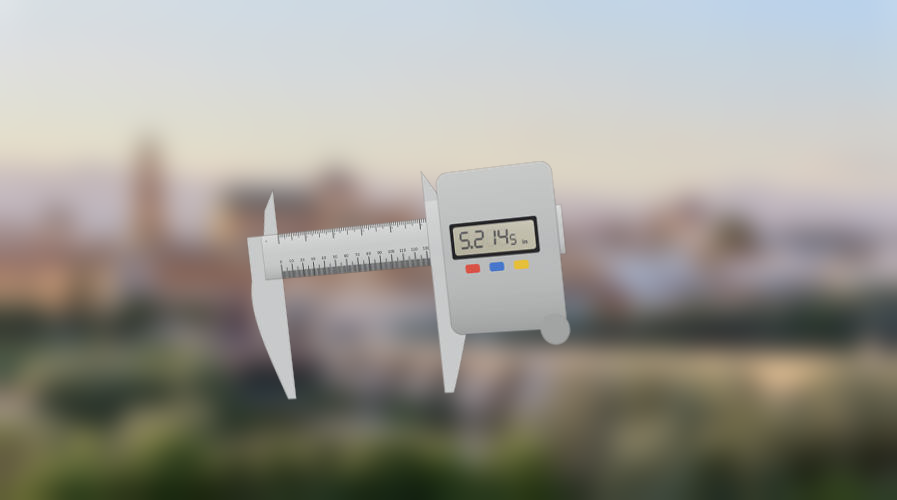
5.2145 in
